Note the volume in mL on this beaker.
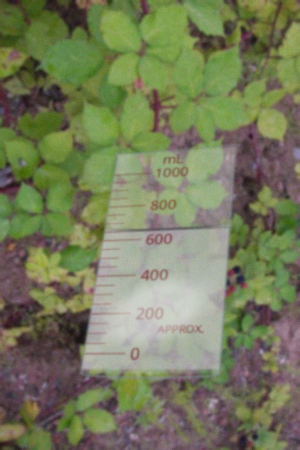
650 mL
